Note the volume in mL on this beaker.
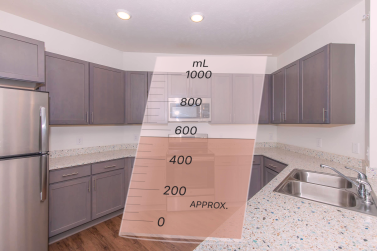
550 mL
